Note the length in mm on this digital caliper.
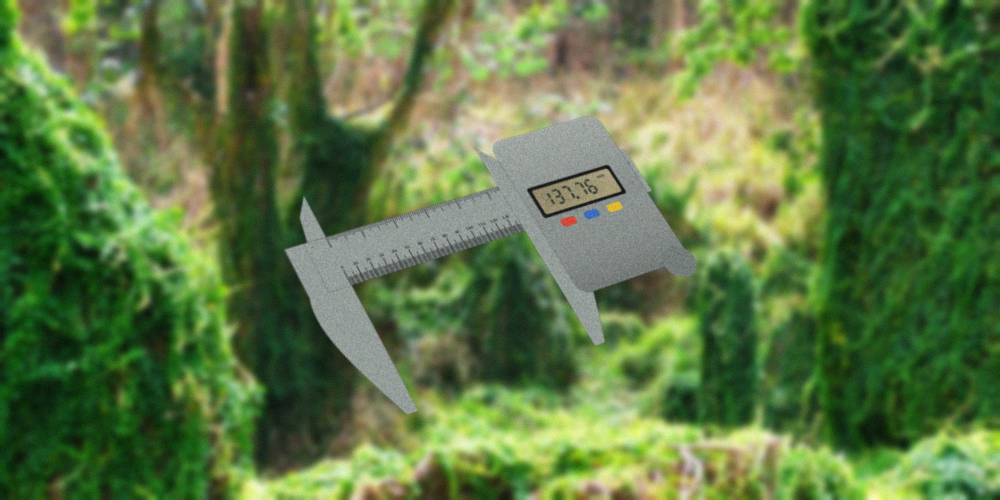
137.76 mm
